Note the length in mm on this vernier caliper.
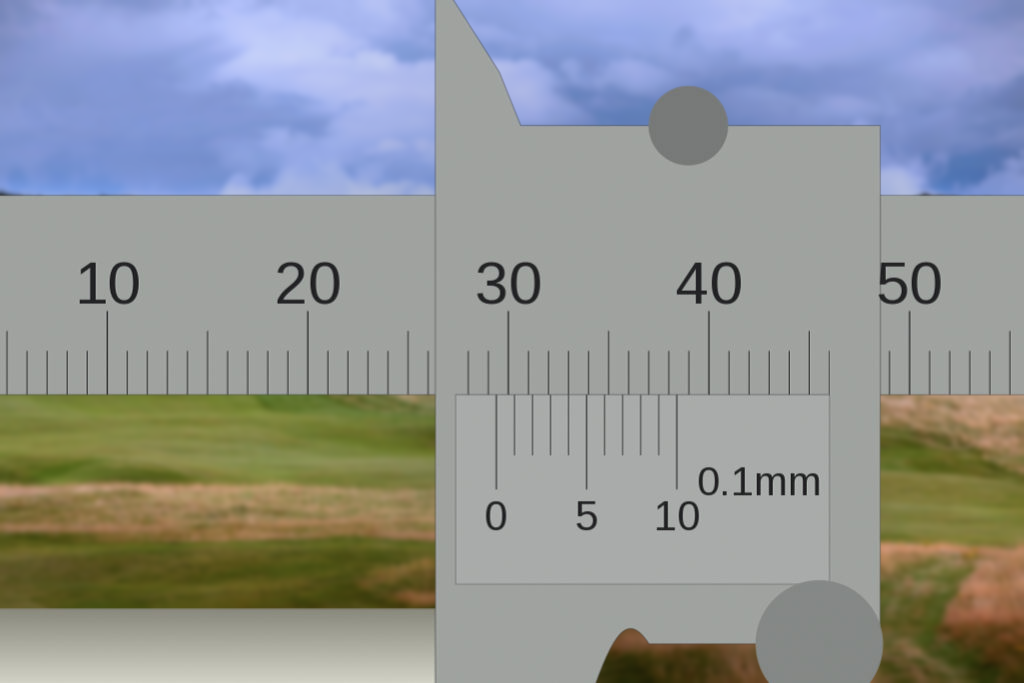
29.4 mm
